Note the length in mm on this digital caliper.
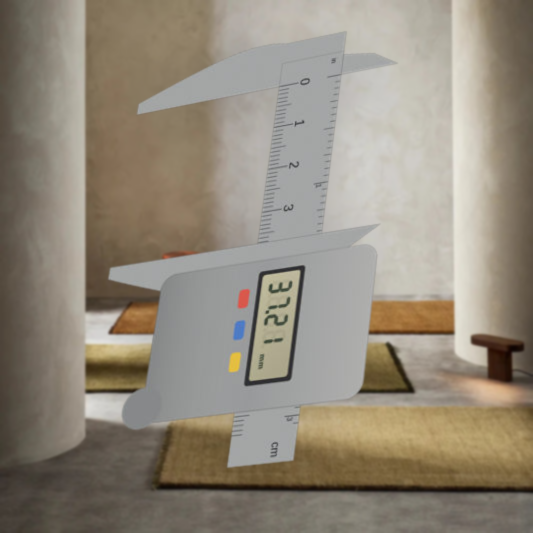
37.21 mm
